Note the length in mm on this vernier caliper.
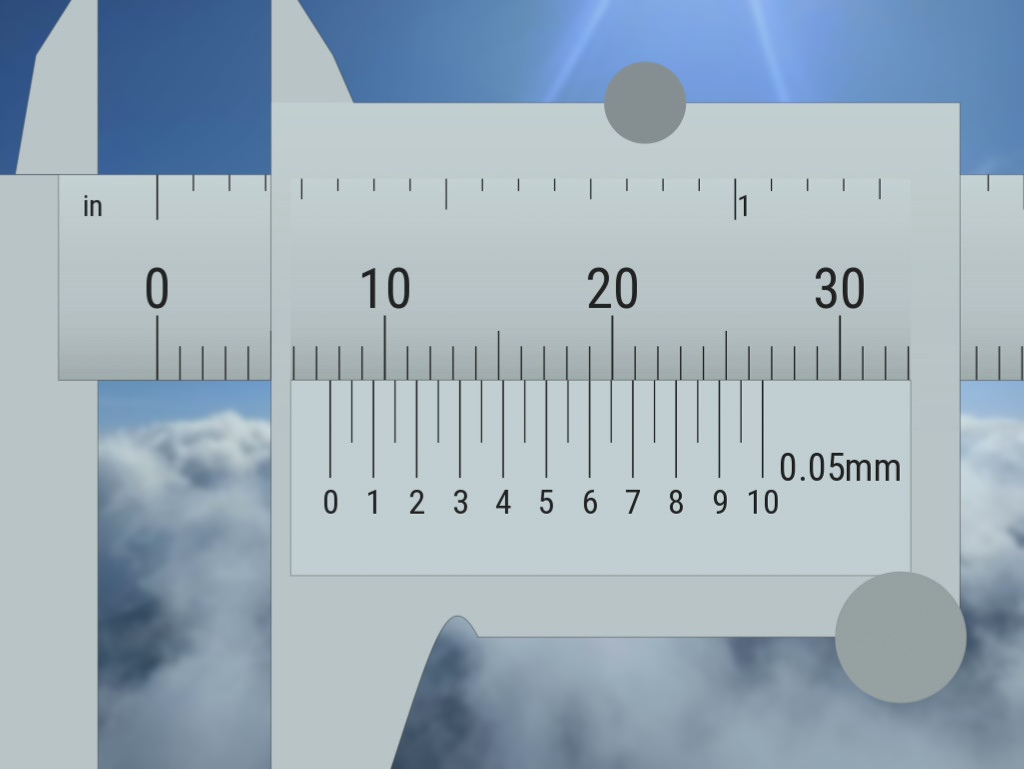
7.60 mm
